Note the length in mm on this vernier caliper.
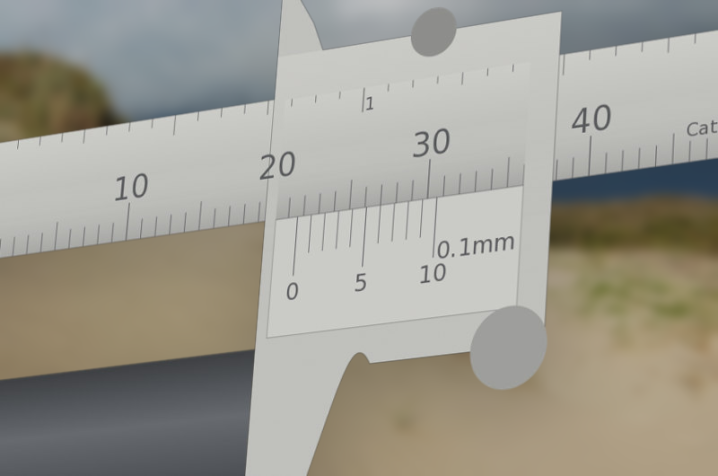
21.6 mm
